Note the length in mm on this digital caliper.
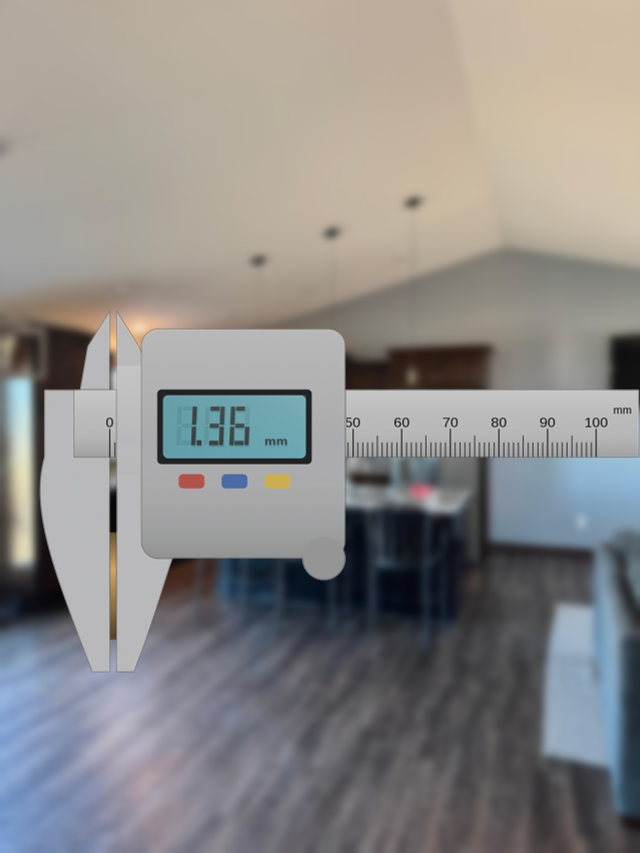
1.36 mm
